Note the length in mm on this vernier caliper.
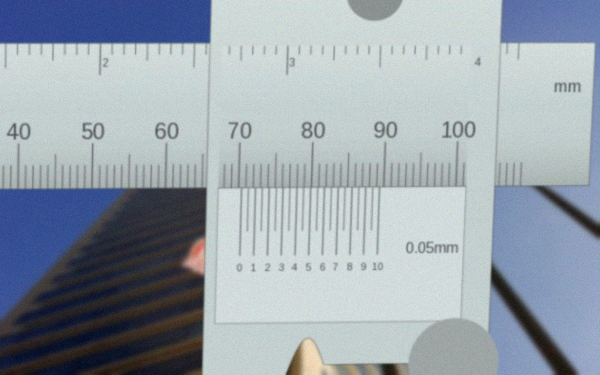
70.4 mm
